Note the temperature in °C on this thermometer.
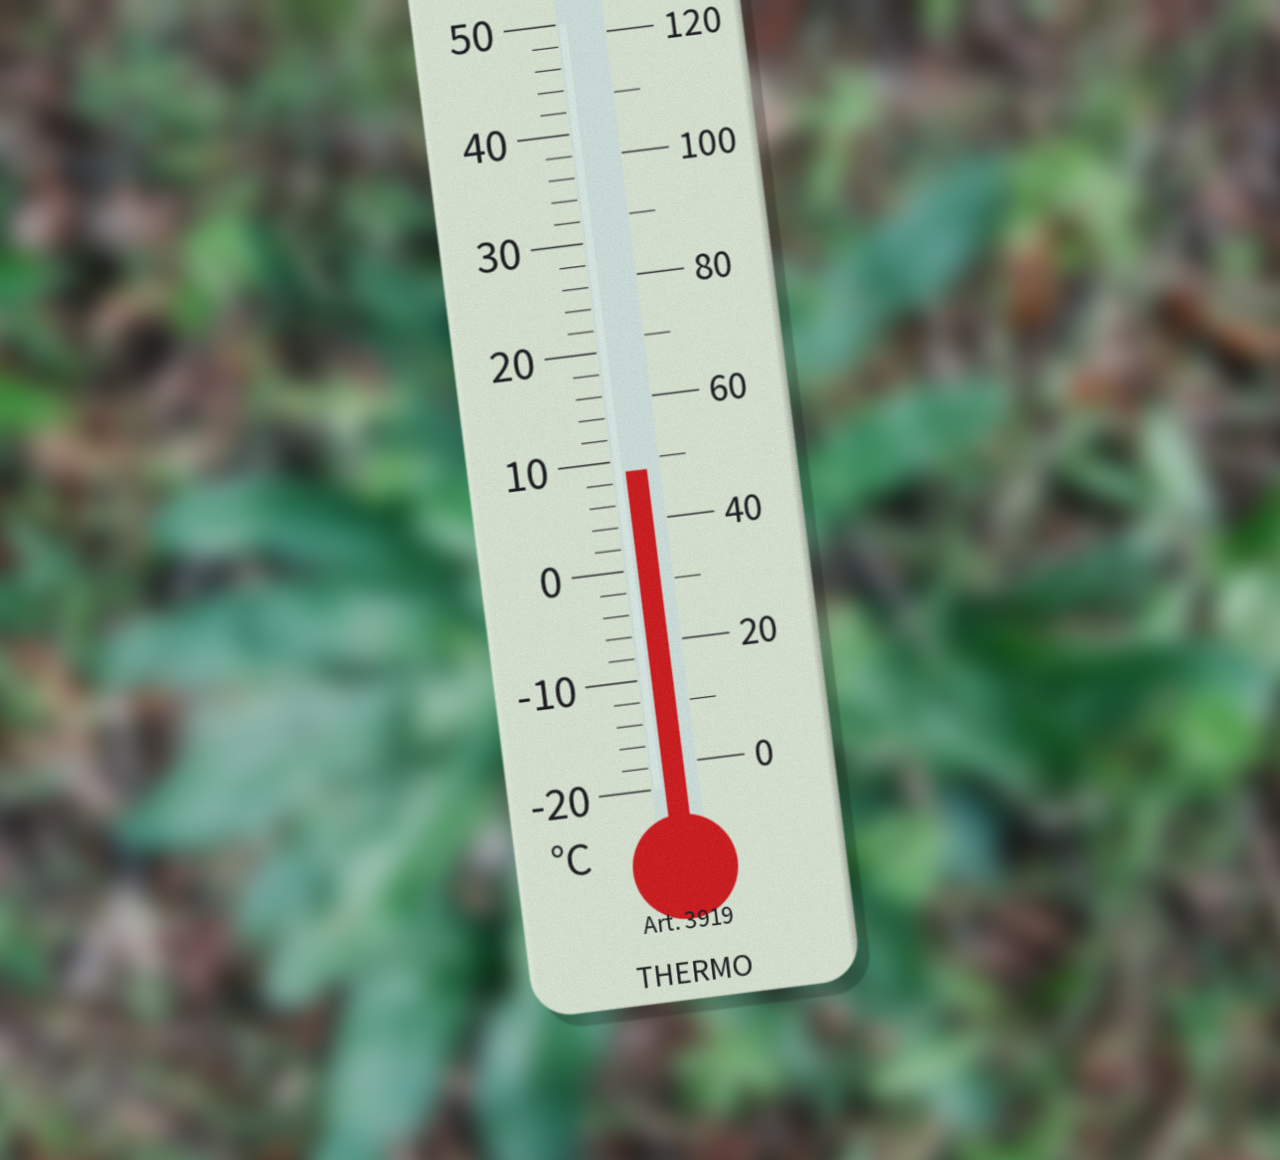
9 °C
